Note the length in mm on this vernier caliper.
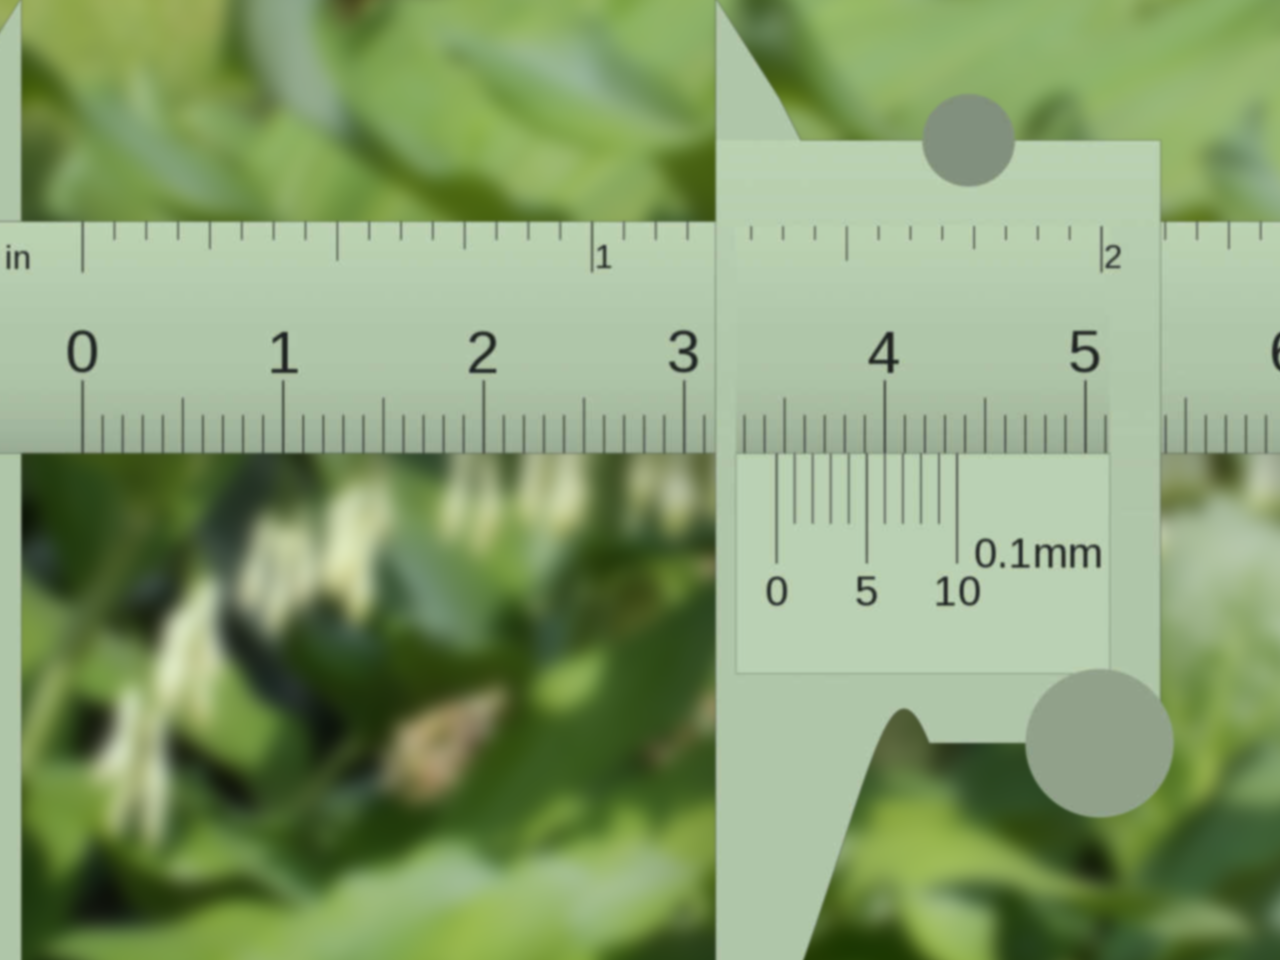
34.6 mm
